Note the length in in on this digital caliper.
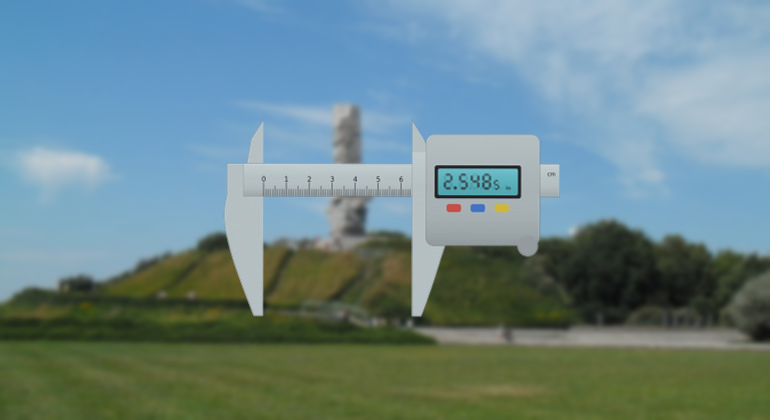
2.5485 in
